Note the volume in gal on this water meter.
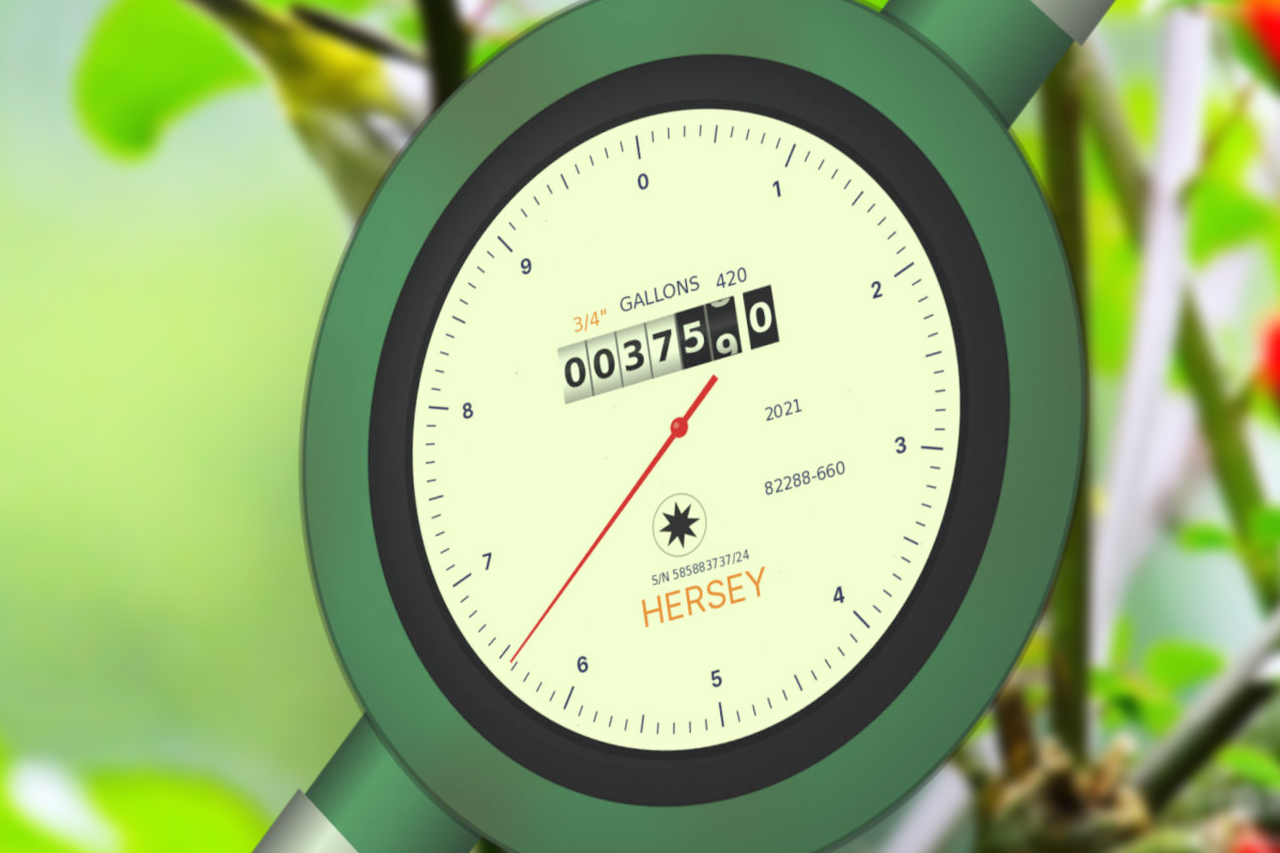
37586.4 gal
